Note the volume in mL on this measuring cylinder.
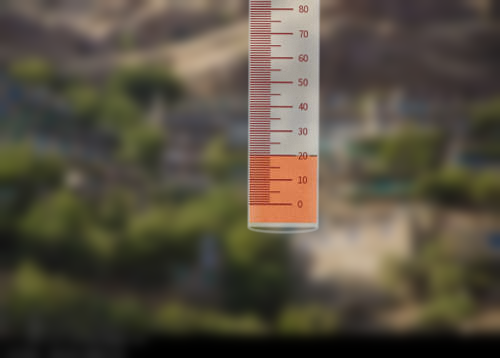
20 mL
